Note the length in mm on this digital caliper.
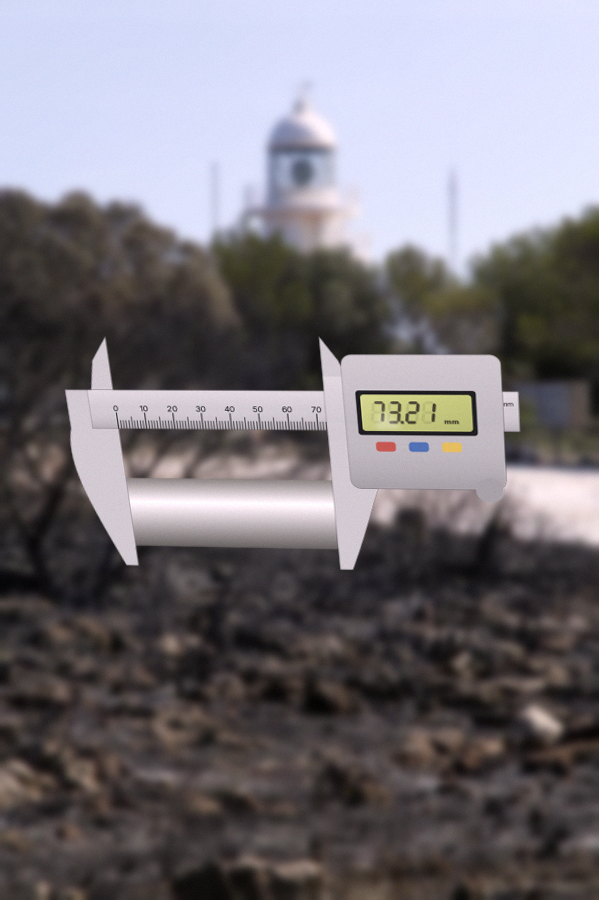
73.21 mm
